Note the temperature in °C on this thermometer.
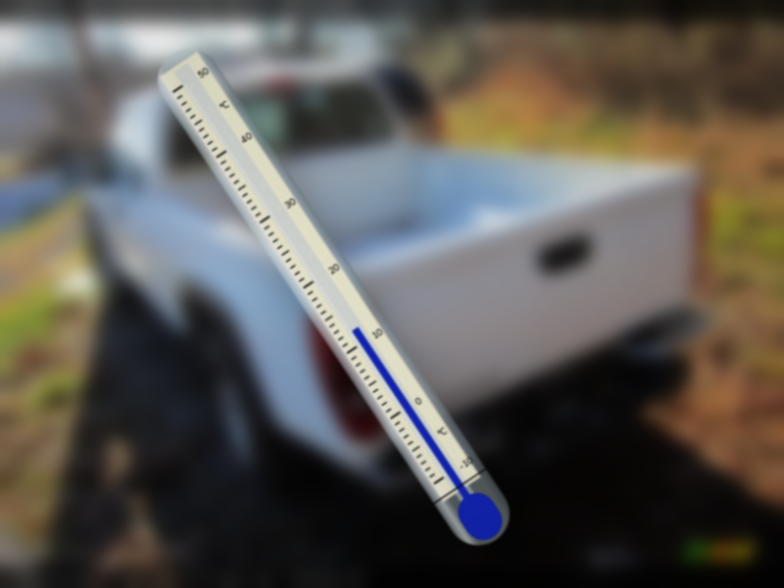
12 °C
